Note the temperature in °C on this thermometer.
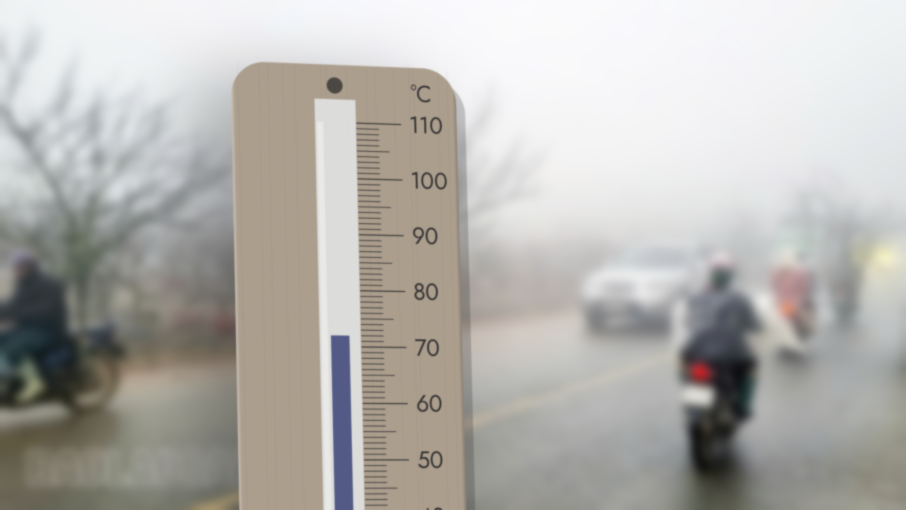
72 °C
